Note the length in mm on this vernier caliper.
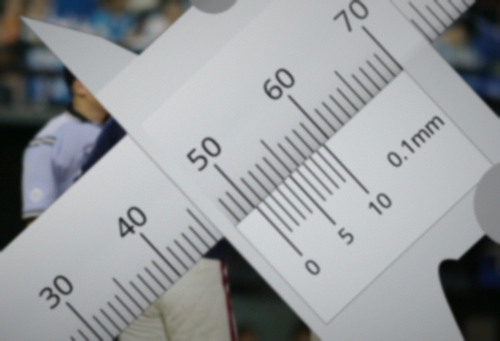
50.2 mm
